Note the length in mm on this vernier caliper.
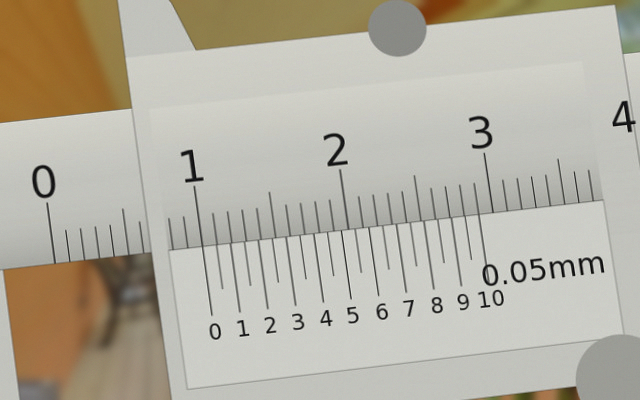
10.0 mm
